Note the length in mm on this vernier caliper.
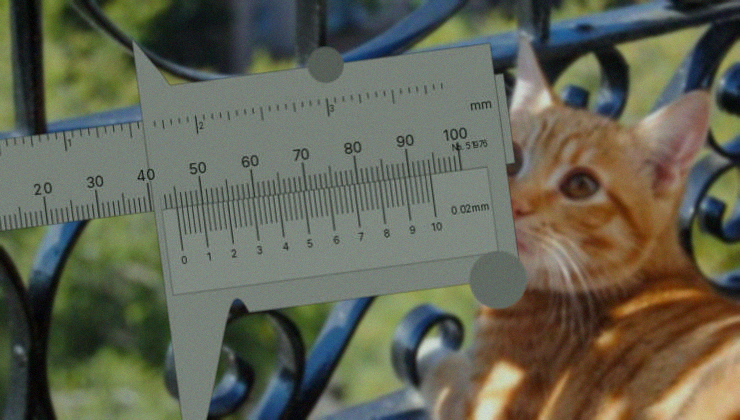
45.0 mm
